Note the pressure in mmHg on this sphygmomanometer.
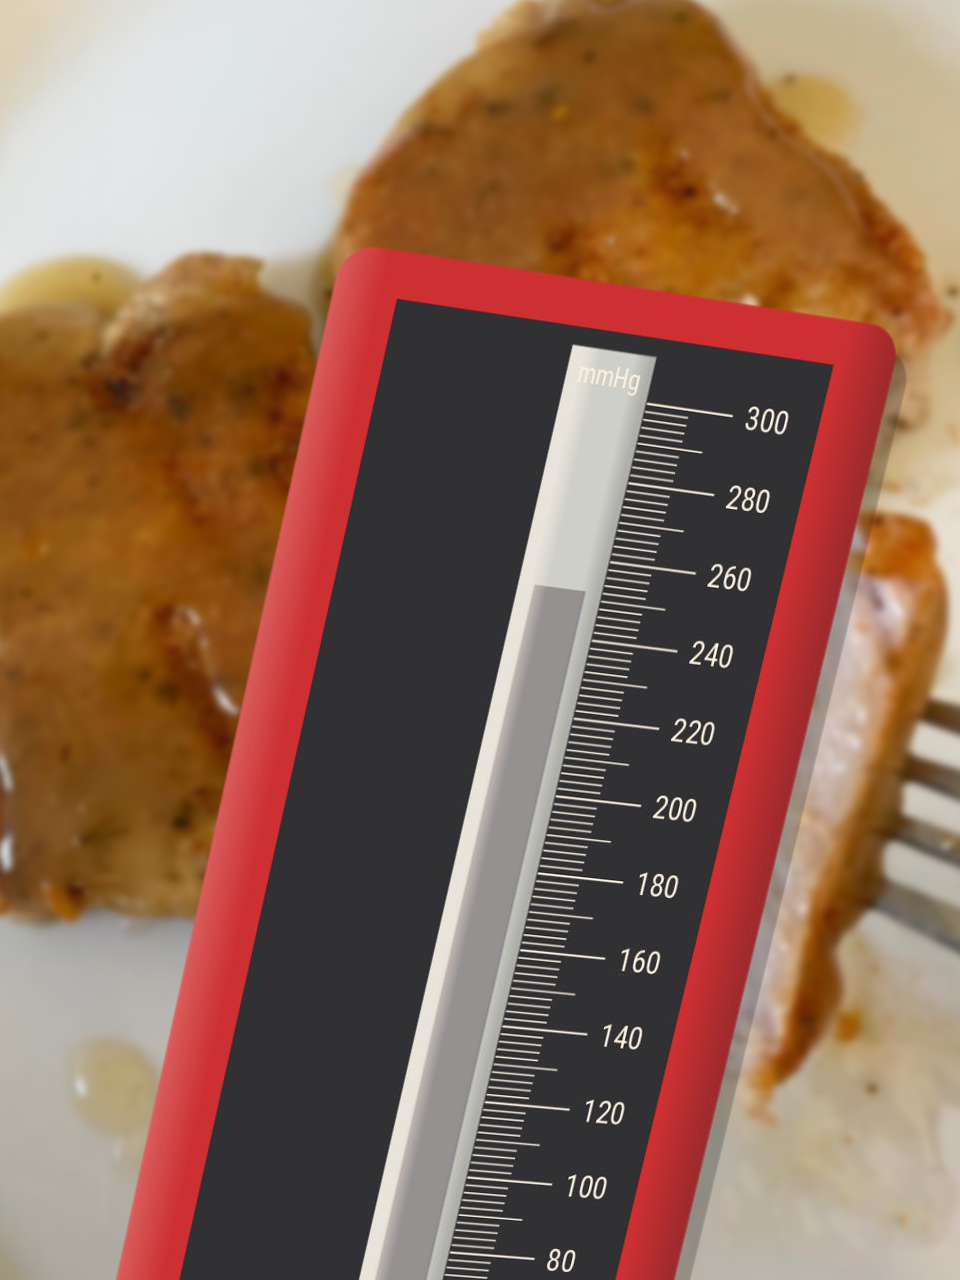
252 mmHg
